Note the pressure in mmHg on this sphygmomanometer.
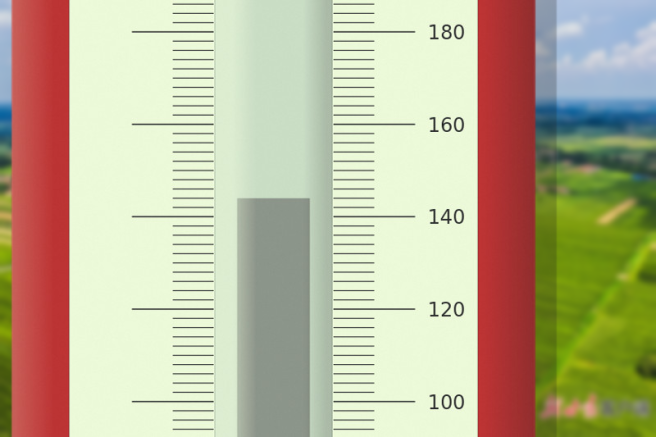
144 mmHg
